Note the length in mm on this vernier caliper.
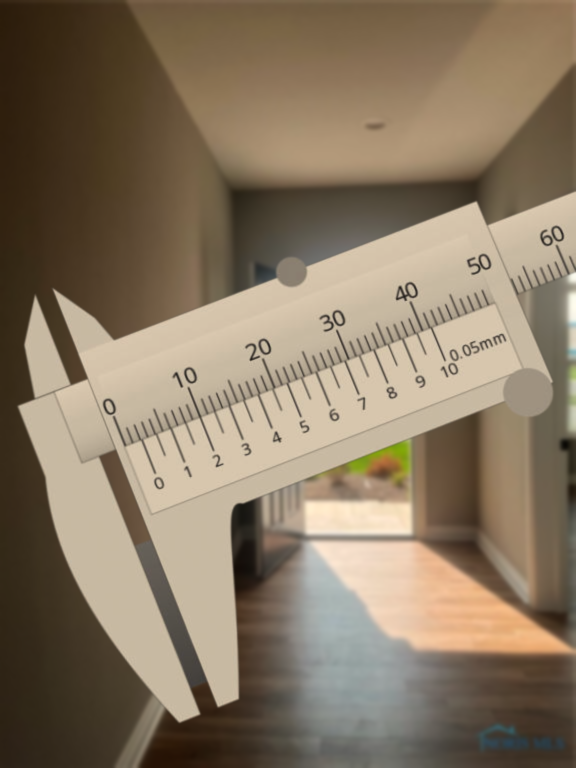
2.2 mm
